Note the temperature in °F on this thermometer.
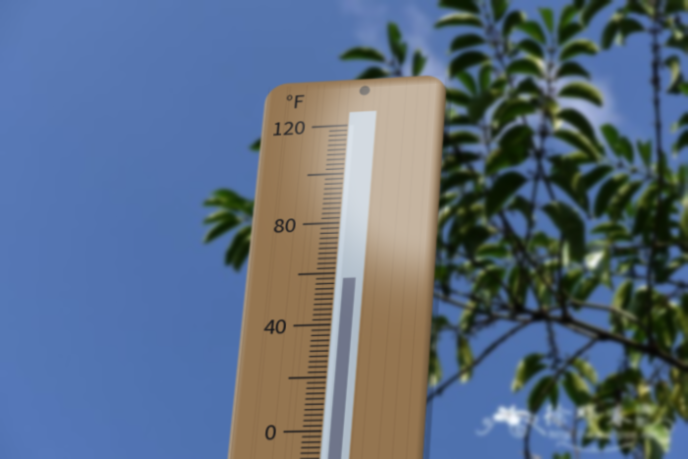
58 °F
